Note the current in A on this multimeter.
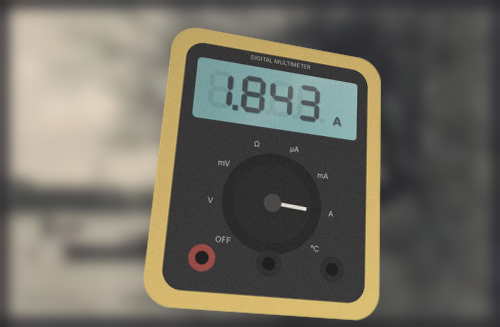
1.843 A
